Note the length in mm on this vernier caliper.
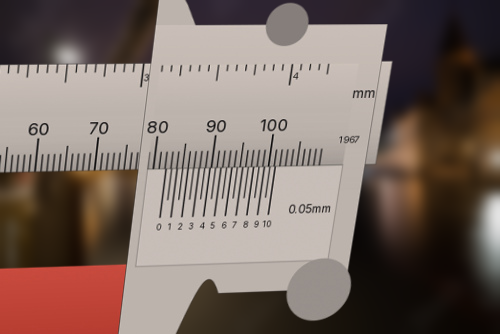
82.2 mm
